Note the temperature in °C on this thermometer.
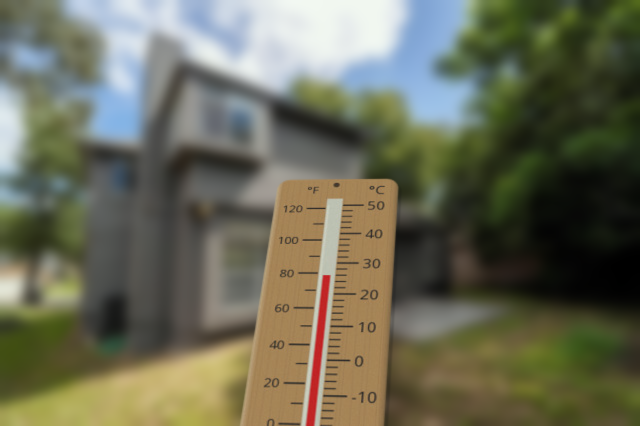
26 °C
